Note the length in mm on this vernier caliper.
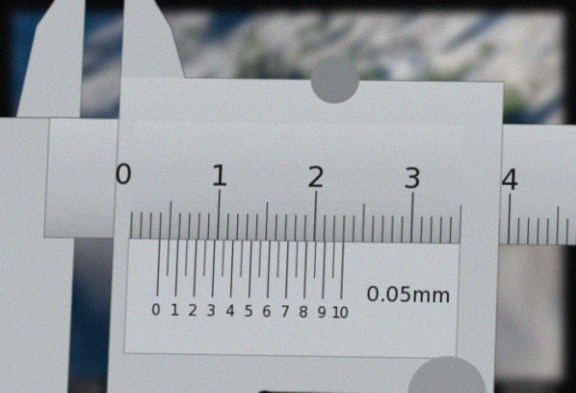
4.0 mm
